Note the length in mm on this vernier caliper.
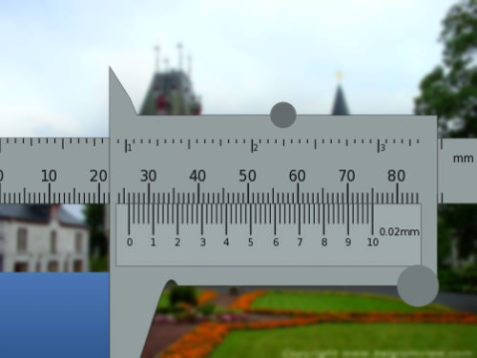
26.0 mm
